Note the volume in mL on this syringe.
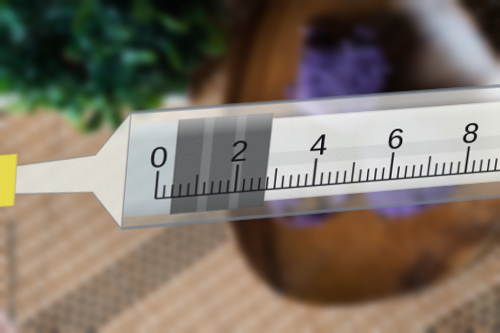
0.4 mL
